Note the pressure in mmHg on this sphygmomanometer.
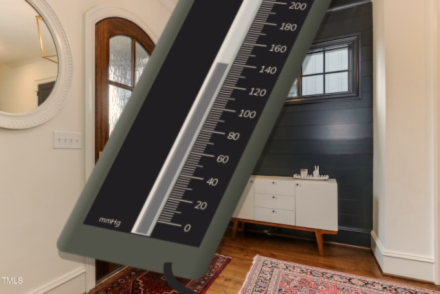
140 mmHg
